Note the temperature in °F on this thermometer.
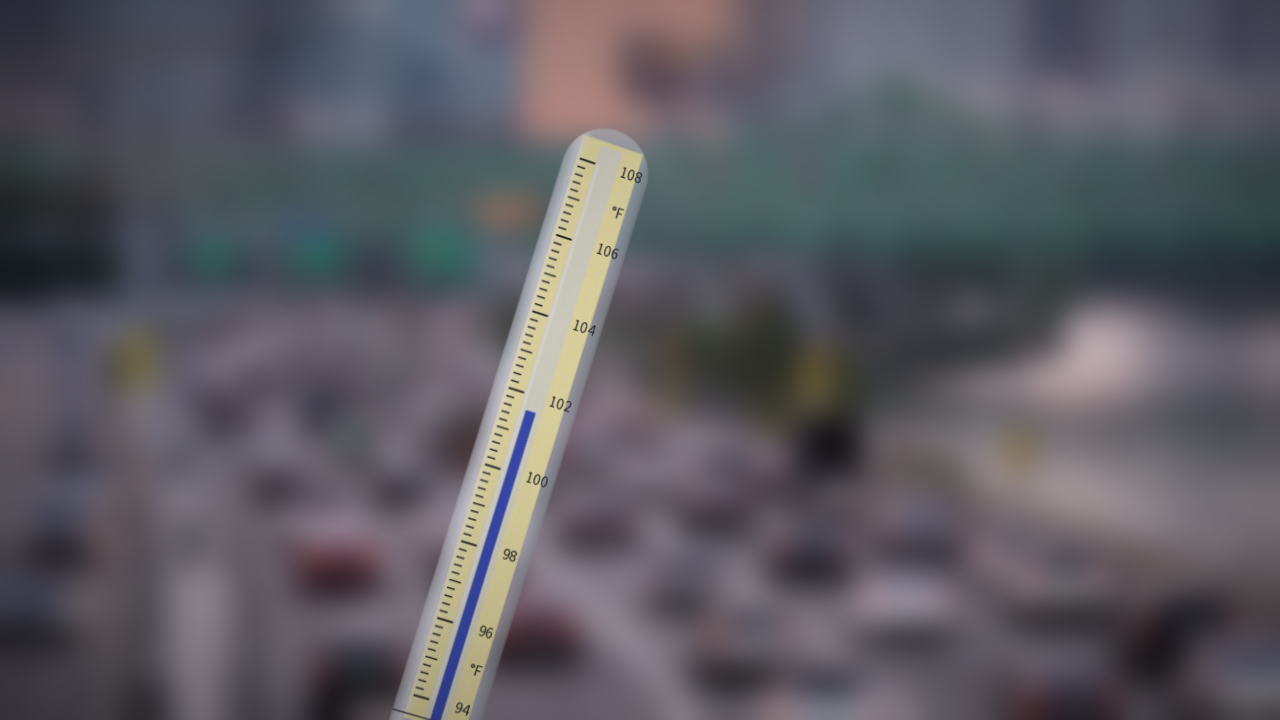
101.6 °F
